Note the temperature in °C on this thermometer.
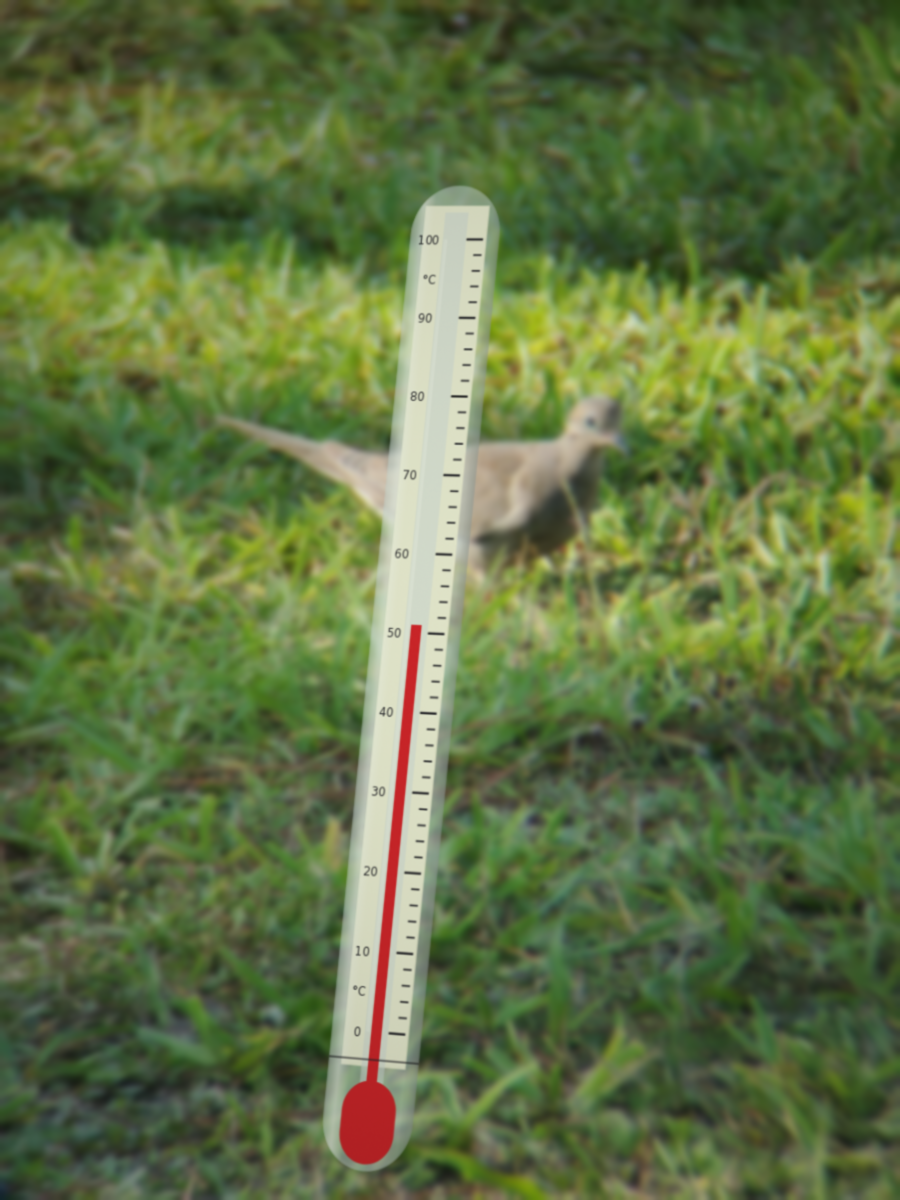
51 °C
